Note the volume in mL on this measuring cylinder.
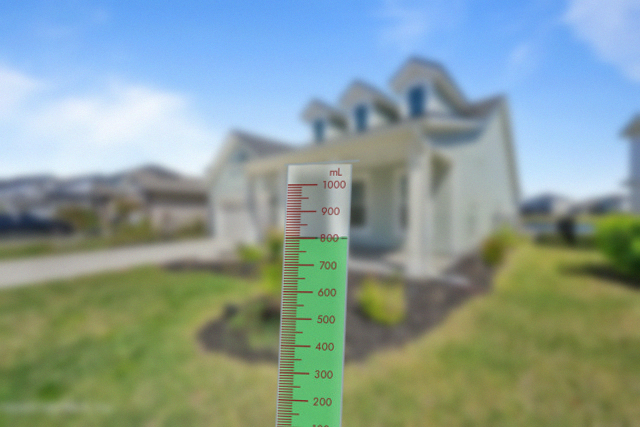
800 mL
